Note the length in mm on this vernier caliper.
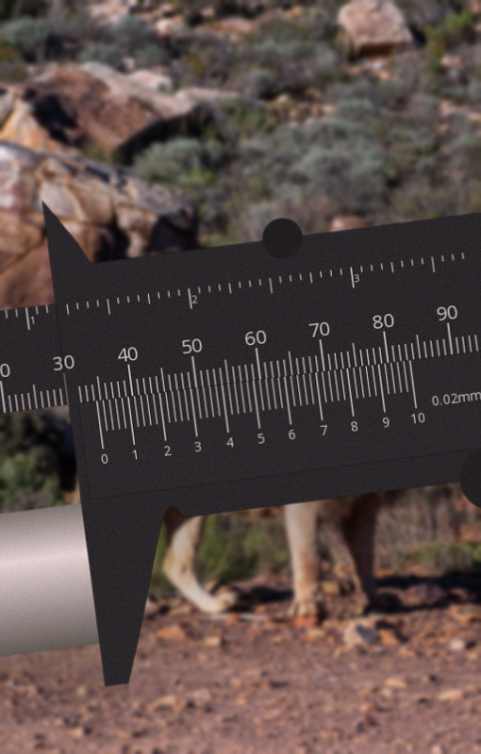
34.4 mm
